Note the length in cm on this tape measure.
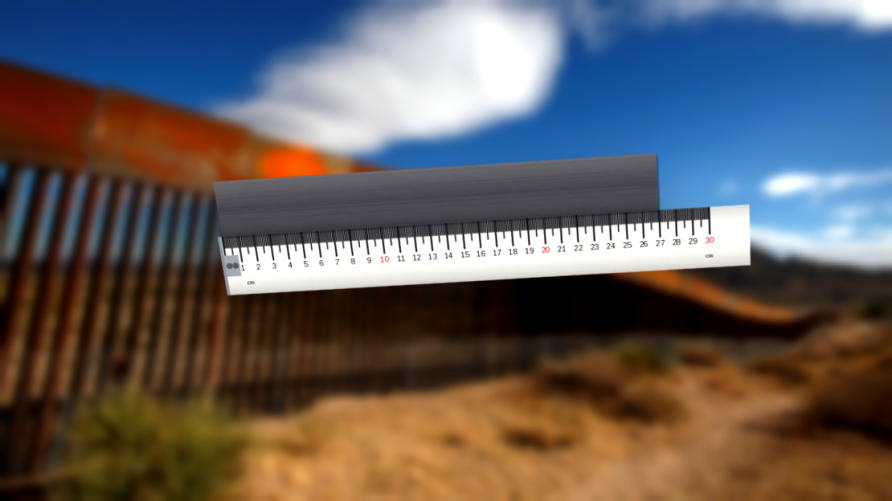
27 cm
